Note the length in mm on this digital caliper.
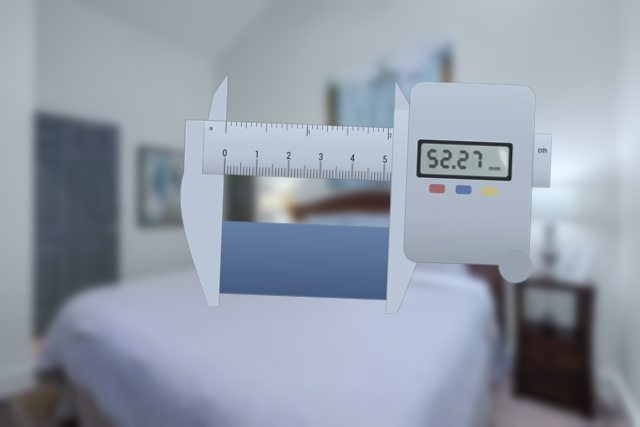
52.27 mm
